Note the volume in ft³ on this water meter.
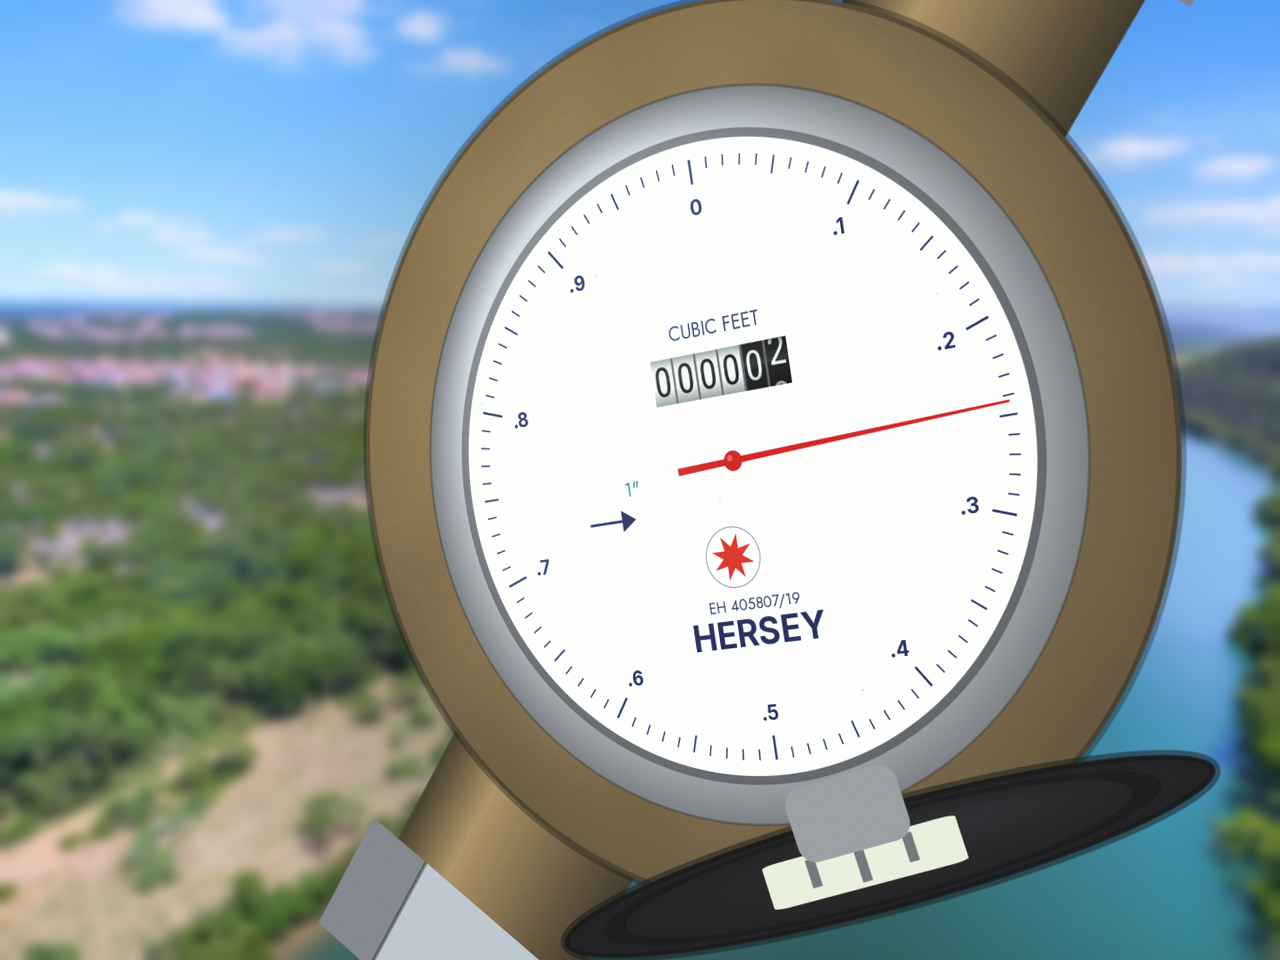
2.24 ft³
